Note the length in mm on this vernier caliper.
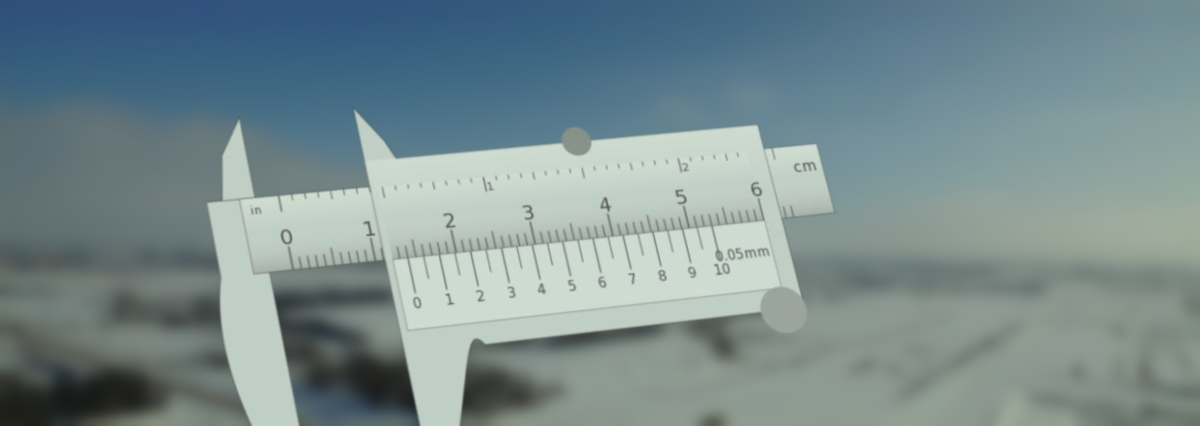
14.0 mm
